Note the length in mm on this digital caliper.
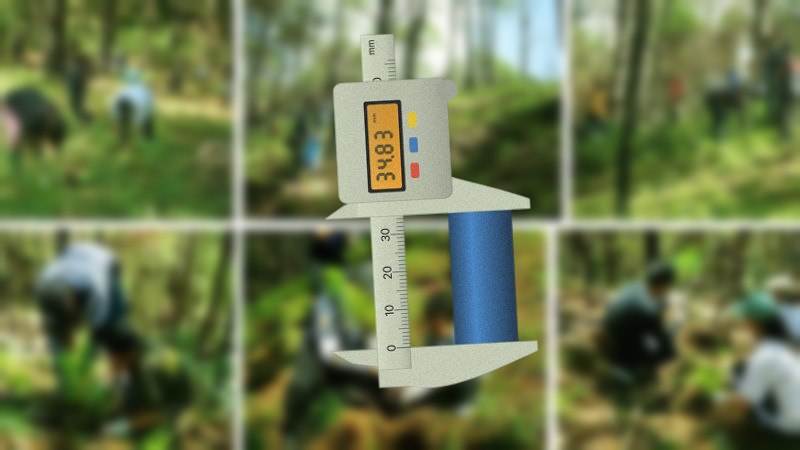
34.83 mm
